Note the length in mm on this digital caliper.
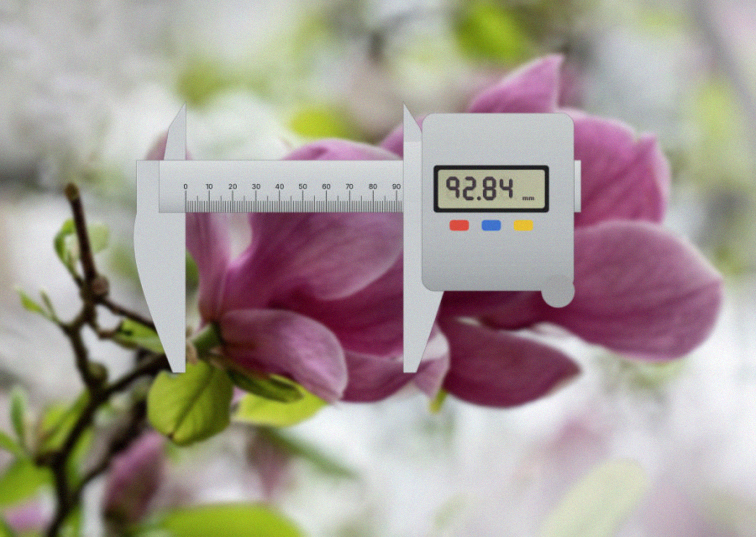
92.84 mm
